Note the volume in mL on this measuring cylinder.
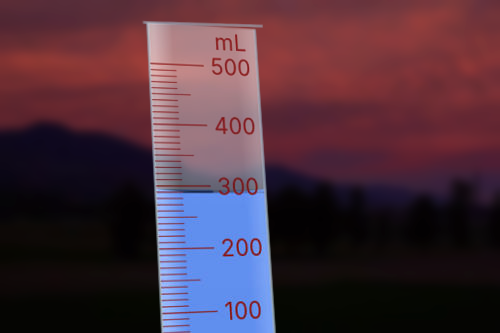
290 mL
